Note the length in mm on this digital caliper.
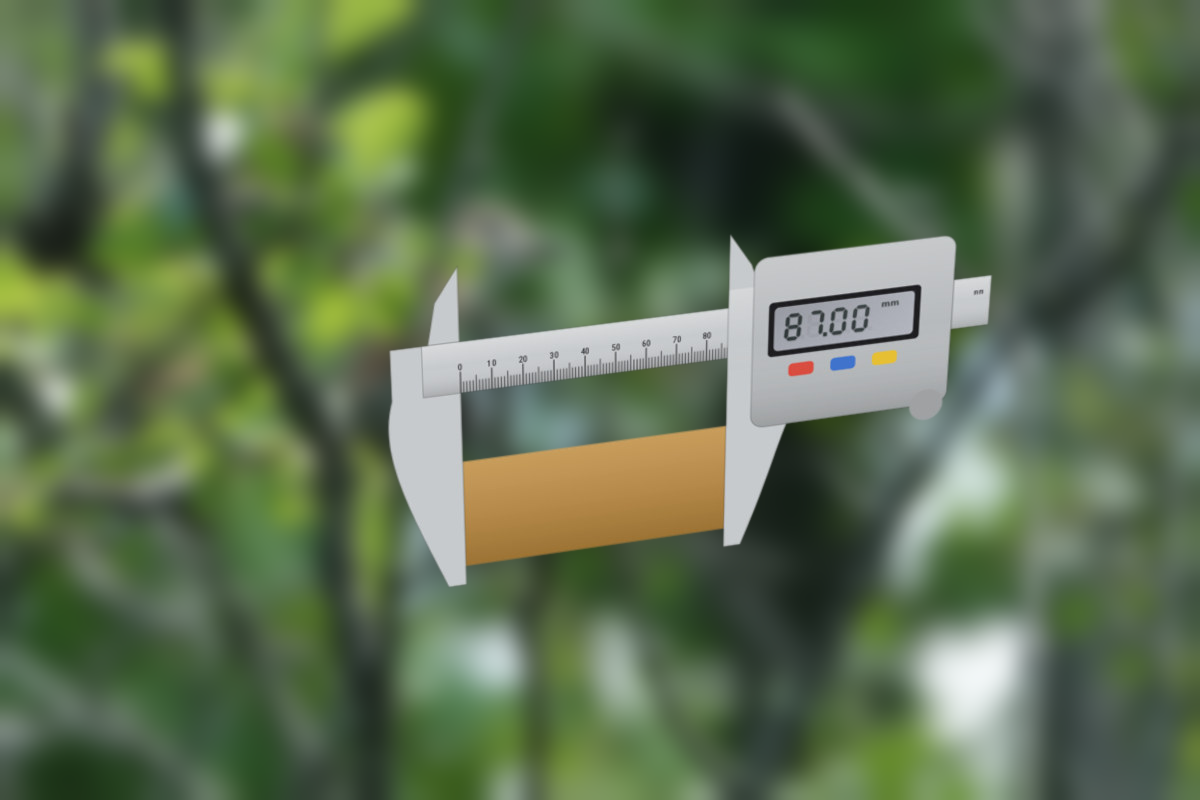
87.00 mm
